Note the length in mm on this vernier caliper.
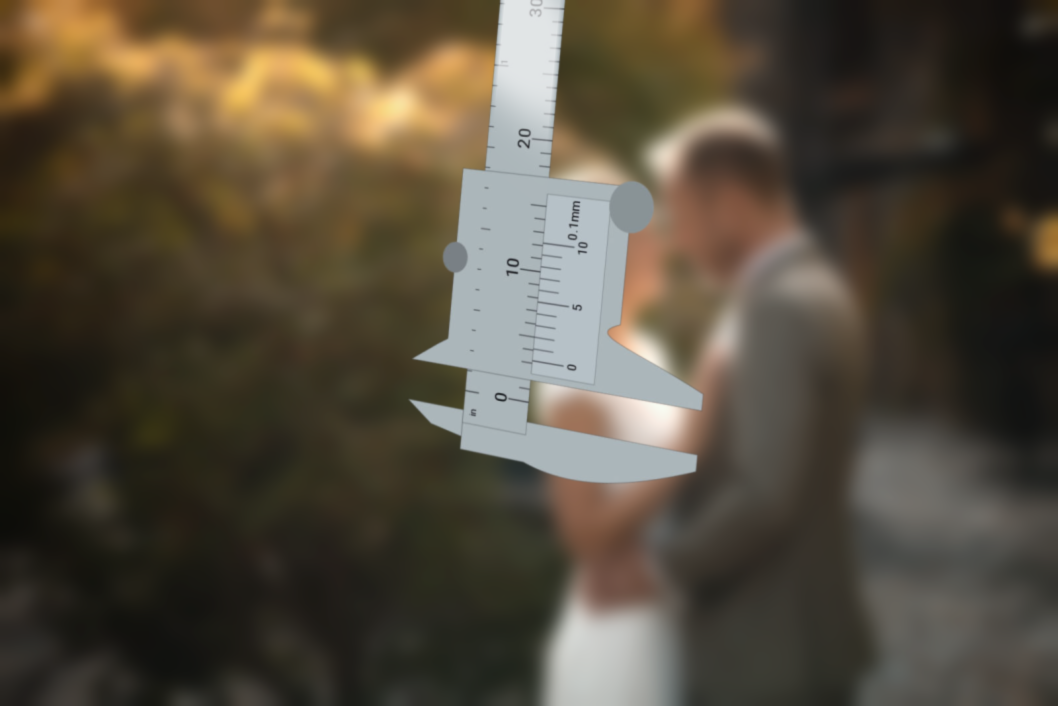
3.2 mm
